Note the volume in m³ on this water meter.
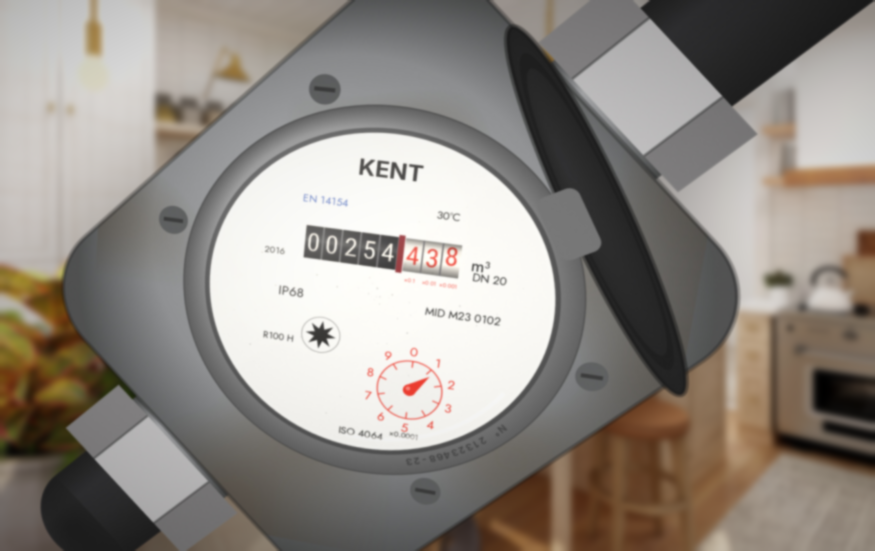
254.4381 m³
